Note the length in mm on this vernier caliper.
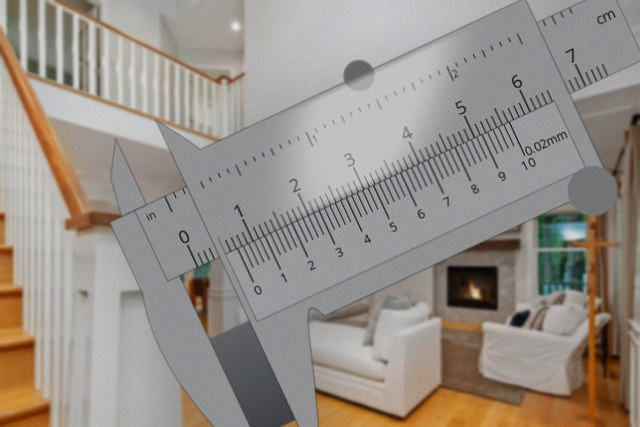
7.2 mm
